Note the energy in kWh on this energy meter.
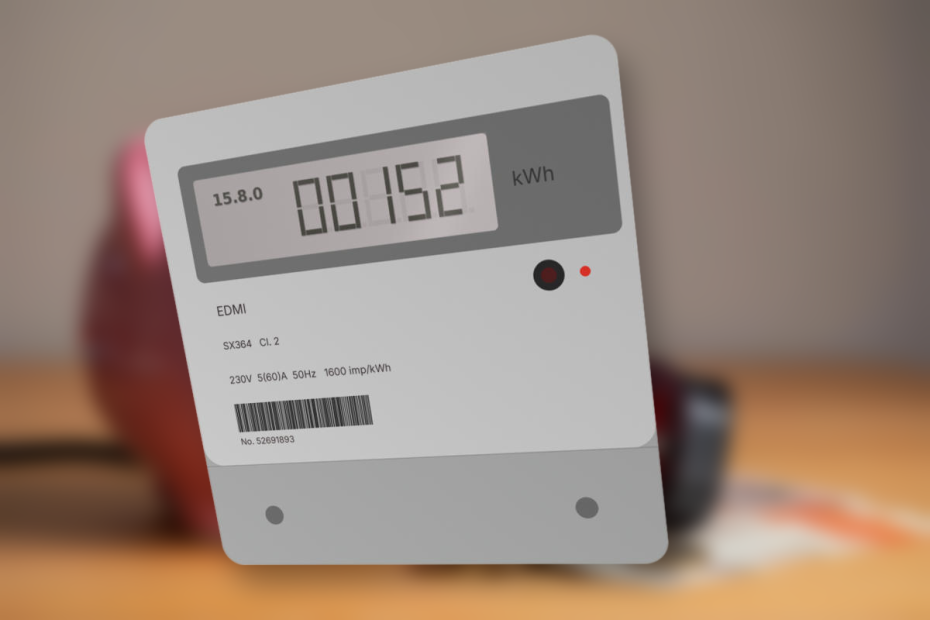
152 kWh
